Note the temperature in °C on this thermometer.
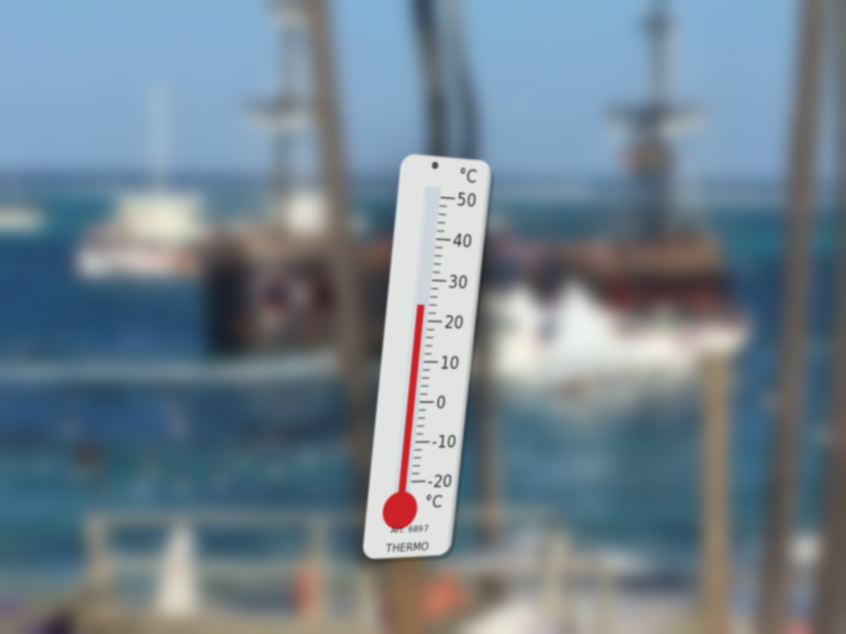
24 °C
